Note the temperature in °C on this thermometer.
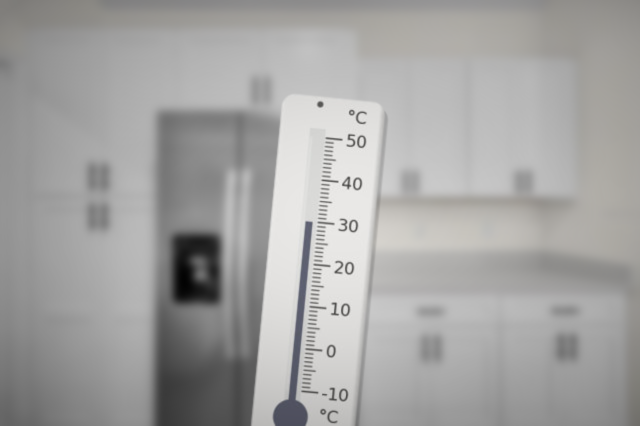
30 °C
